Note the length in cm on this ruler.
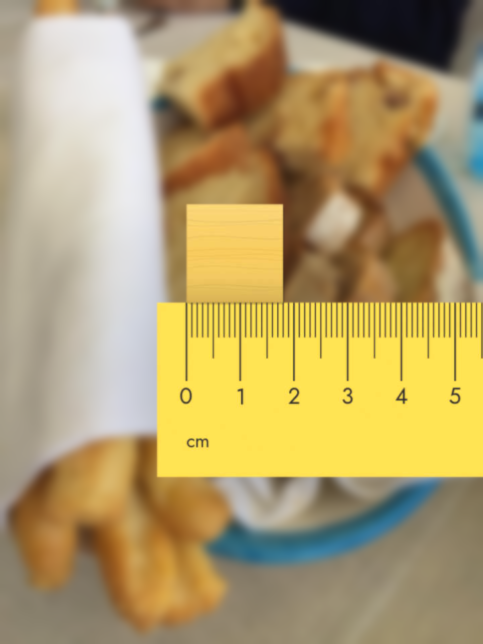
1.8 cm
